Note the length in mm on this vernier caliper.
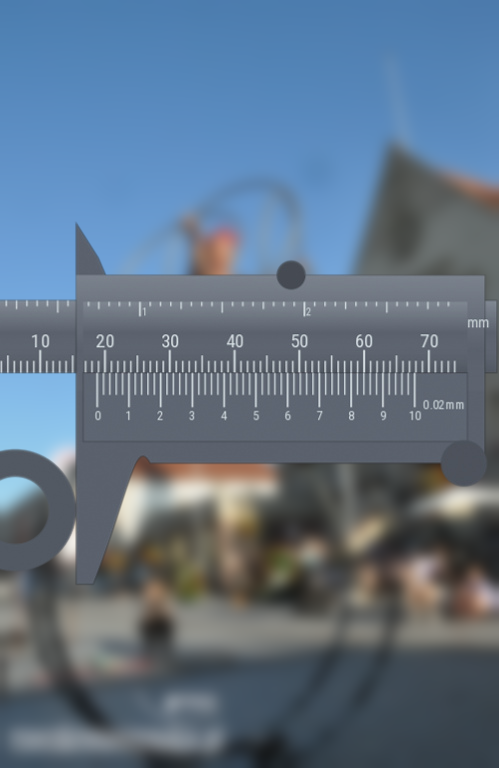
18.8 mm
